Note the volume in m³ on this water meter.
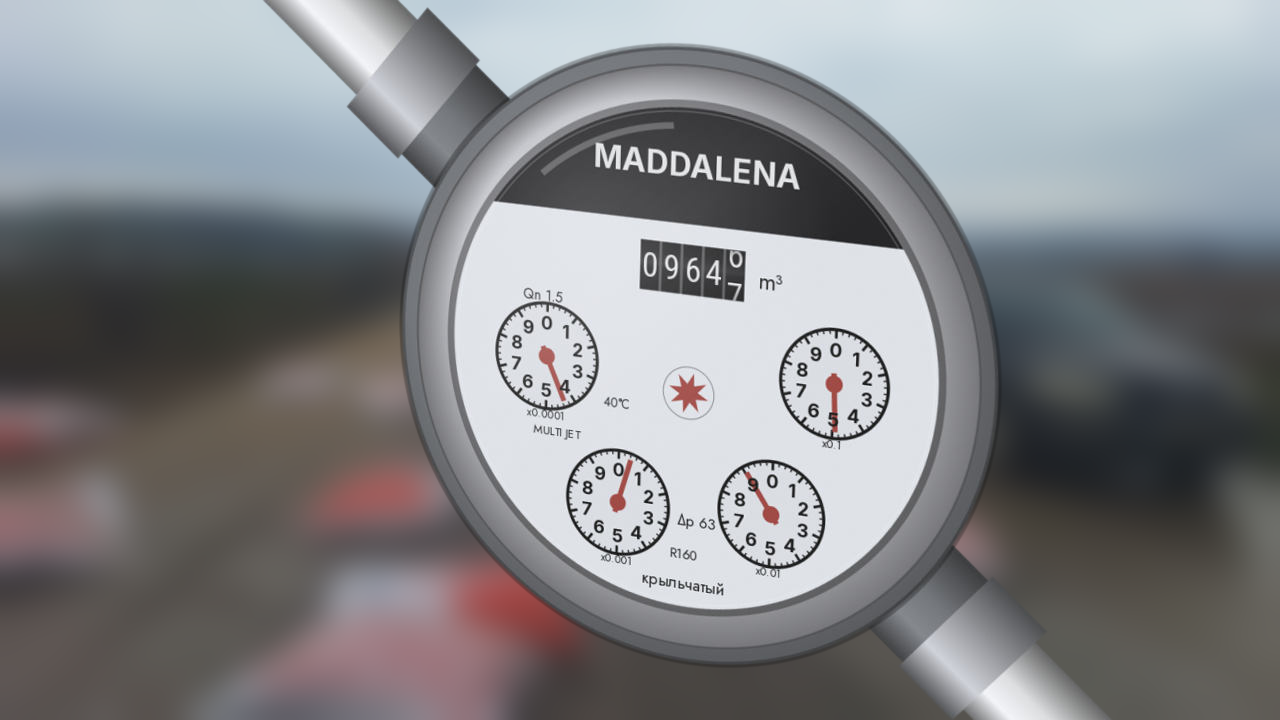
9646.4904 m³
